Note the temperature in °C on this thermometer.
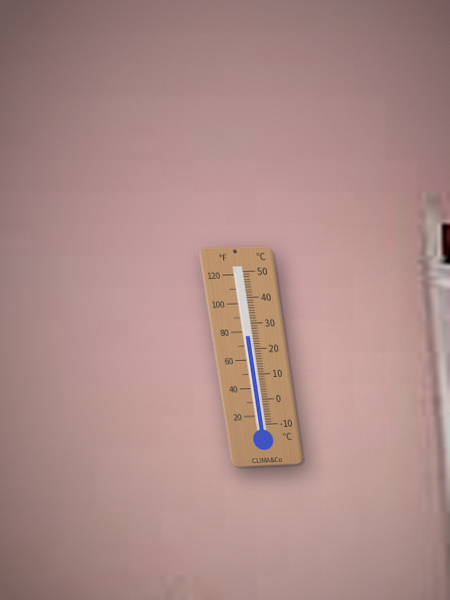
25 °C
